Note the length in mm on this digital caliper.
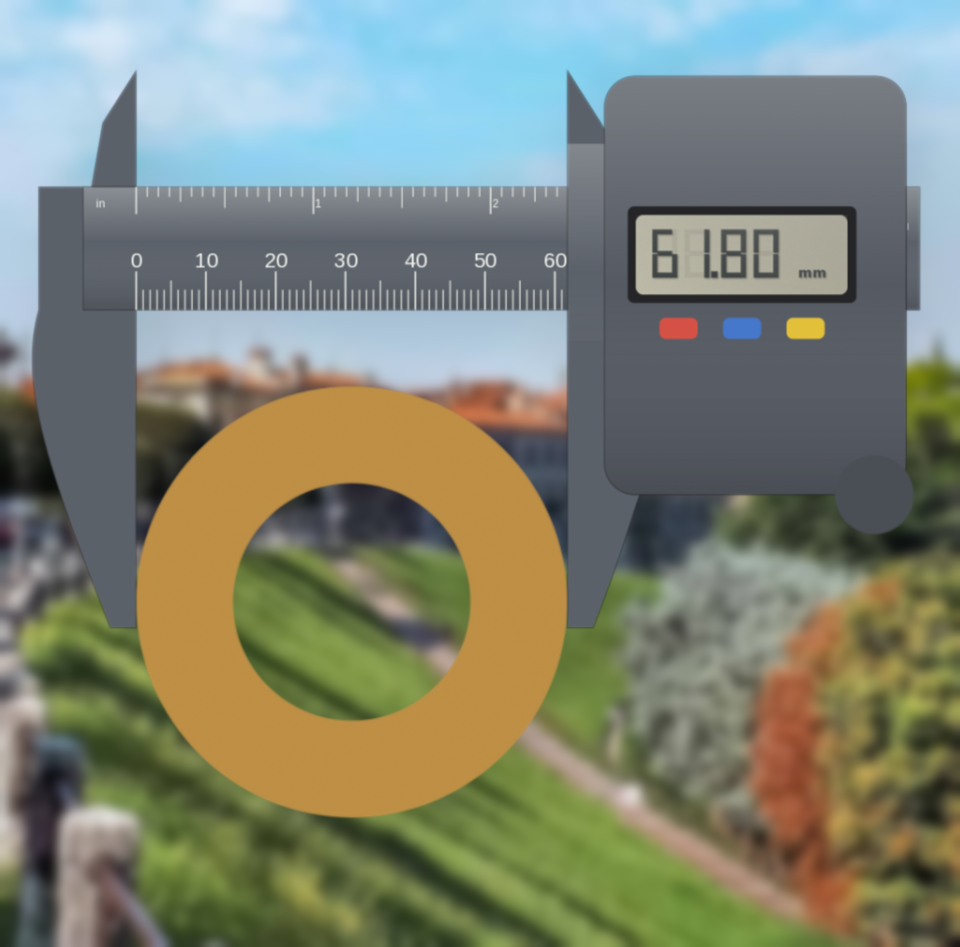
61.80 mm
